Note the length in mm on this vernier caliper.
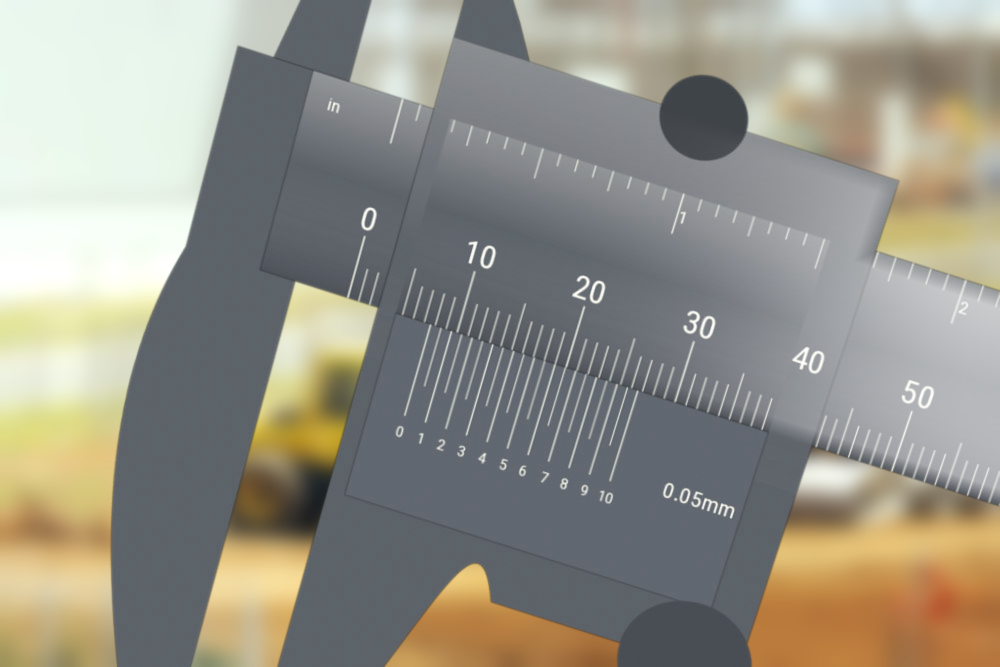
7.6 mm
